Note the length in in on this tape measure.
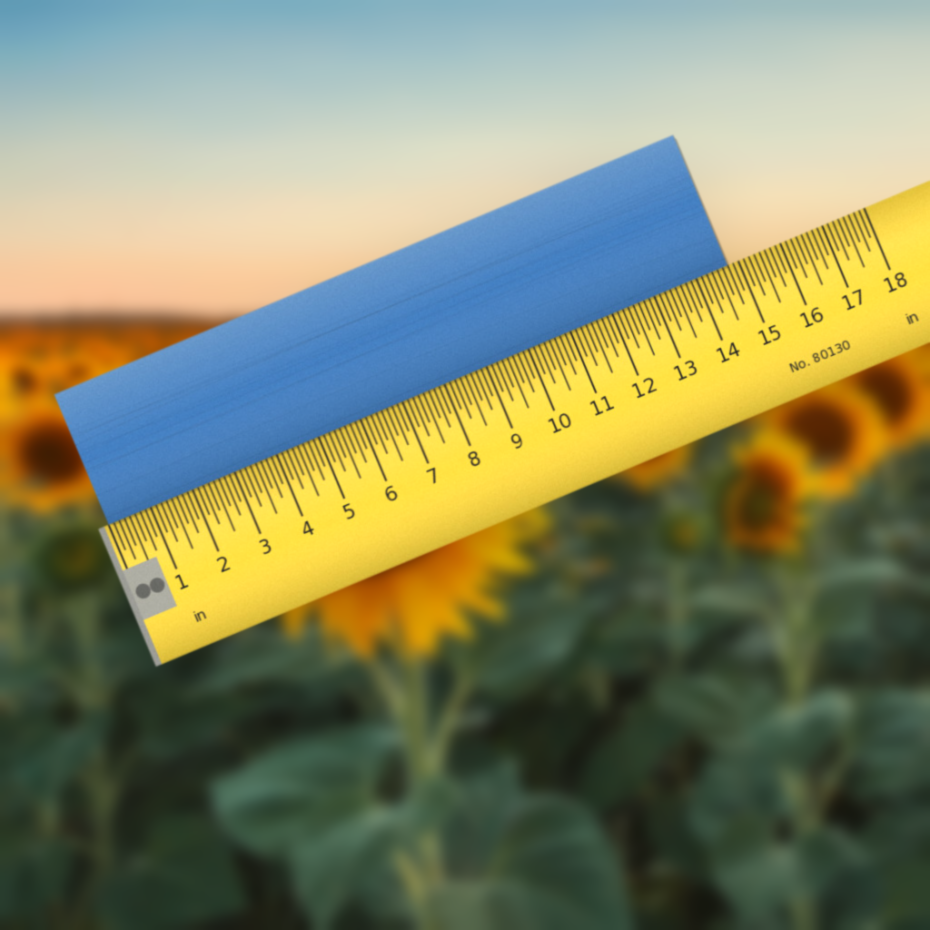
14.75 in
